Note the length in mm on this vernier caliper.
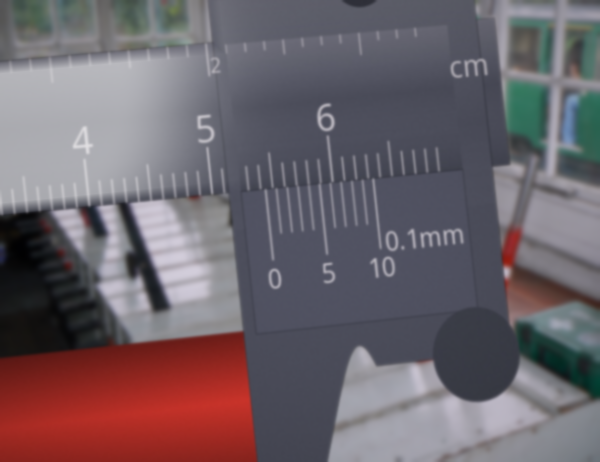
54.4 mm
